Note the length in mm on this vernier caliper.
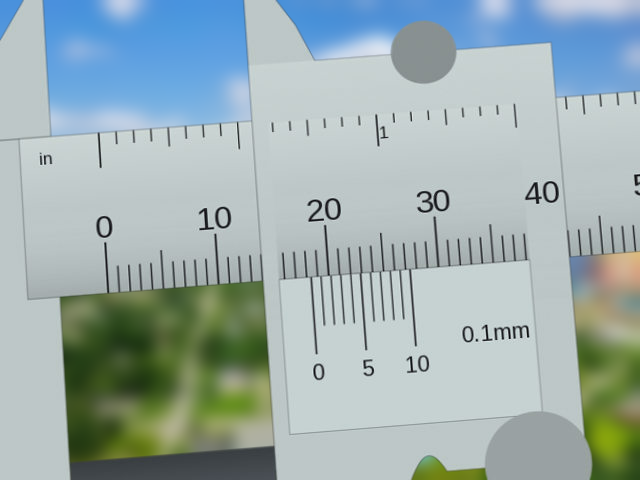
18.4 mm
